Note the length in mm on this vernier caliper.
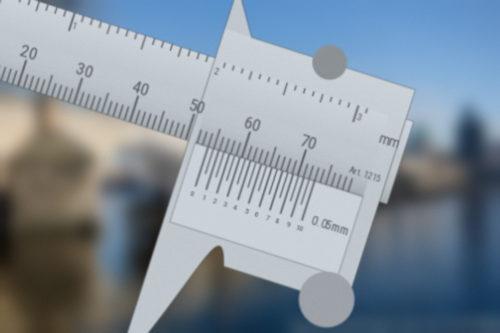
54.0 mm
